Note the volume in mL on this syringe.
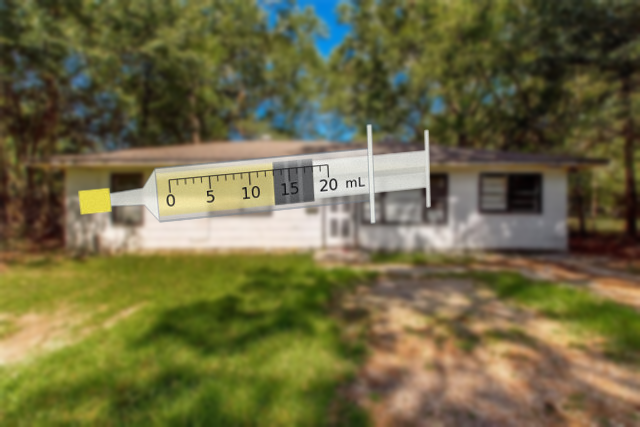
13 mL
